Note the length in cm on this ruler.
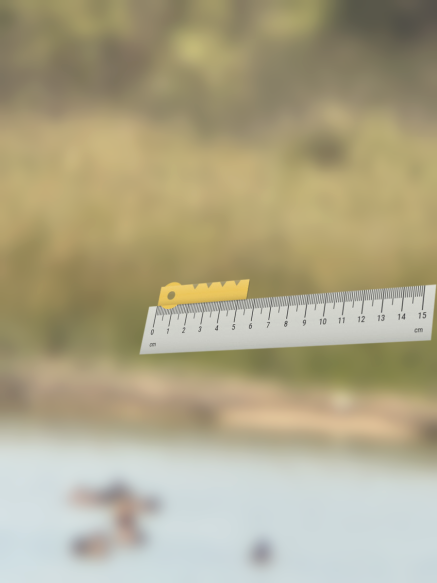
5.5 cm
